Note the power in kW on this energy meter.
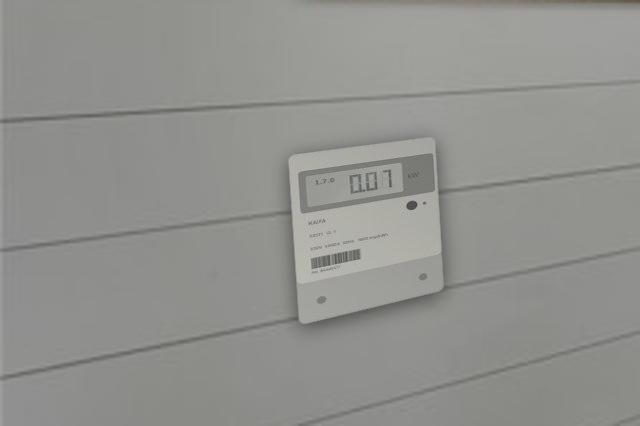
0.07 kW
